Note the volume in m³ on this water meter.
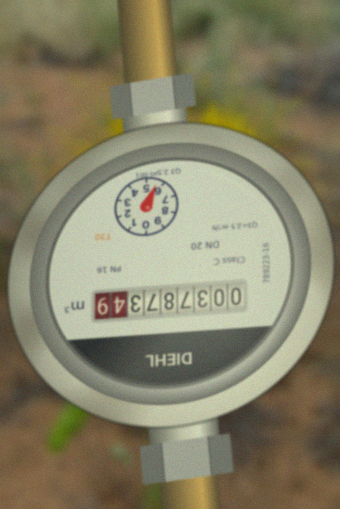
37873.495 m³
